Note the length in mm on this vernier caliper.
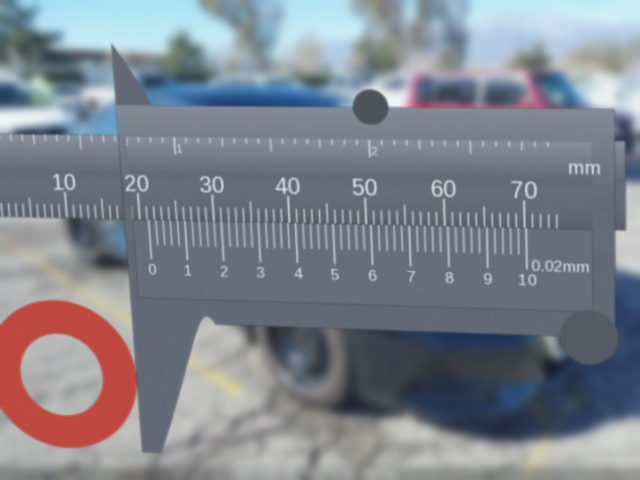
21.2 mm
